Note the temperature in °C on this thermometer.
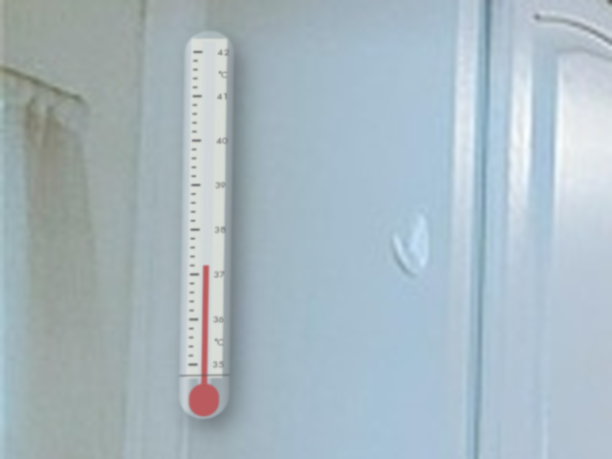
37.2 °C
